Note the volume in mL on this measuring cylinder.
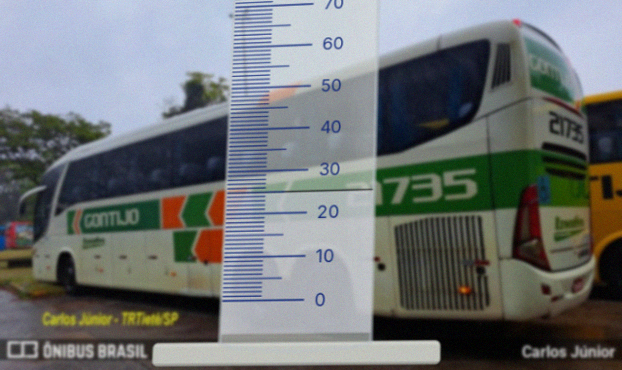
25 mL
